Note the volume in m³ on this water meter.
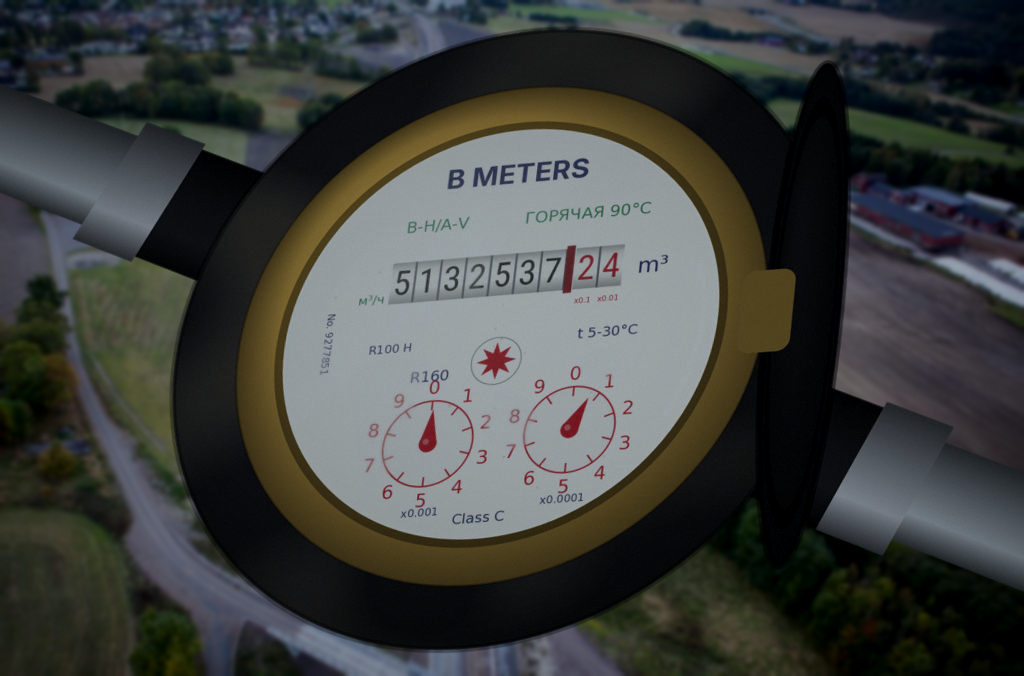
5132537.2400 m³
